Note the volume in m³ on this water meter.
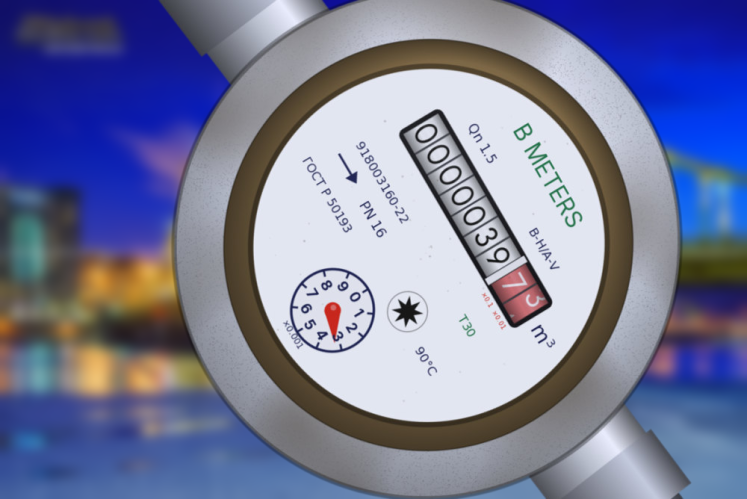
39.733 m³
